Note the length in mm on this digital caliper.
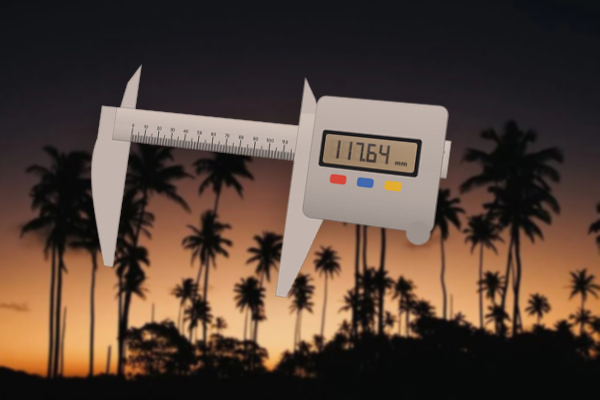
117.64 mm
